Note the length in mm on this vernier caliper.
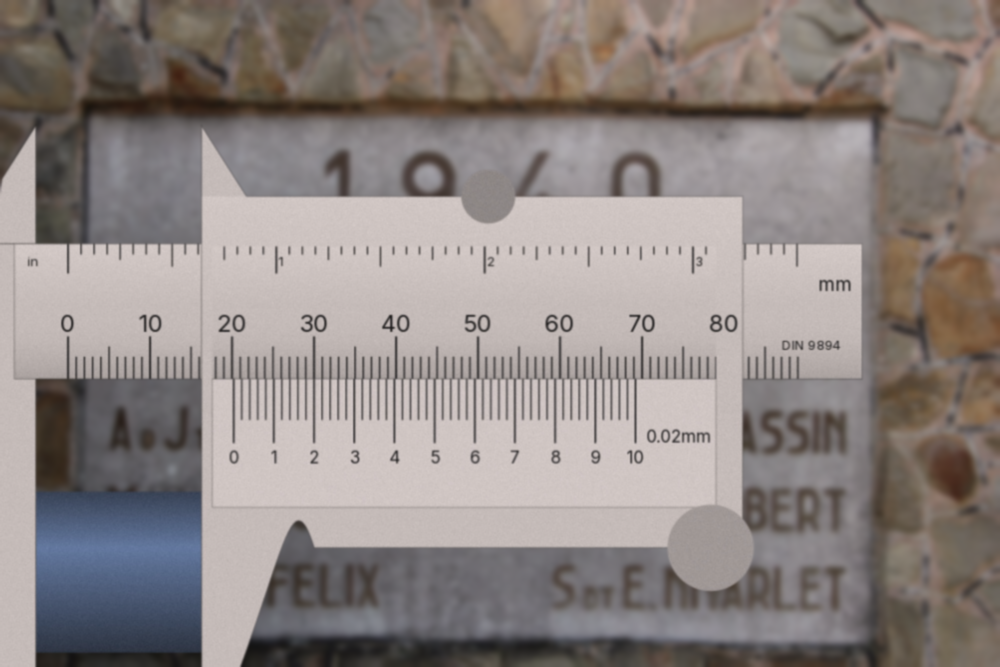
20.2 mm
